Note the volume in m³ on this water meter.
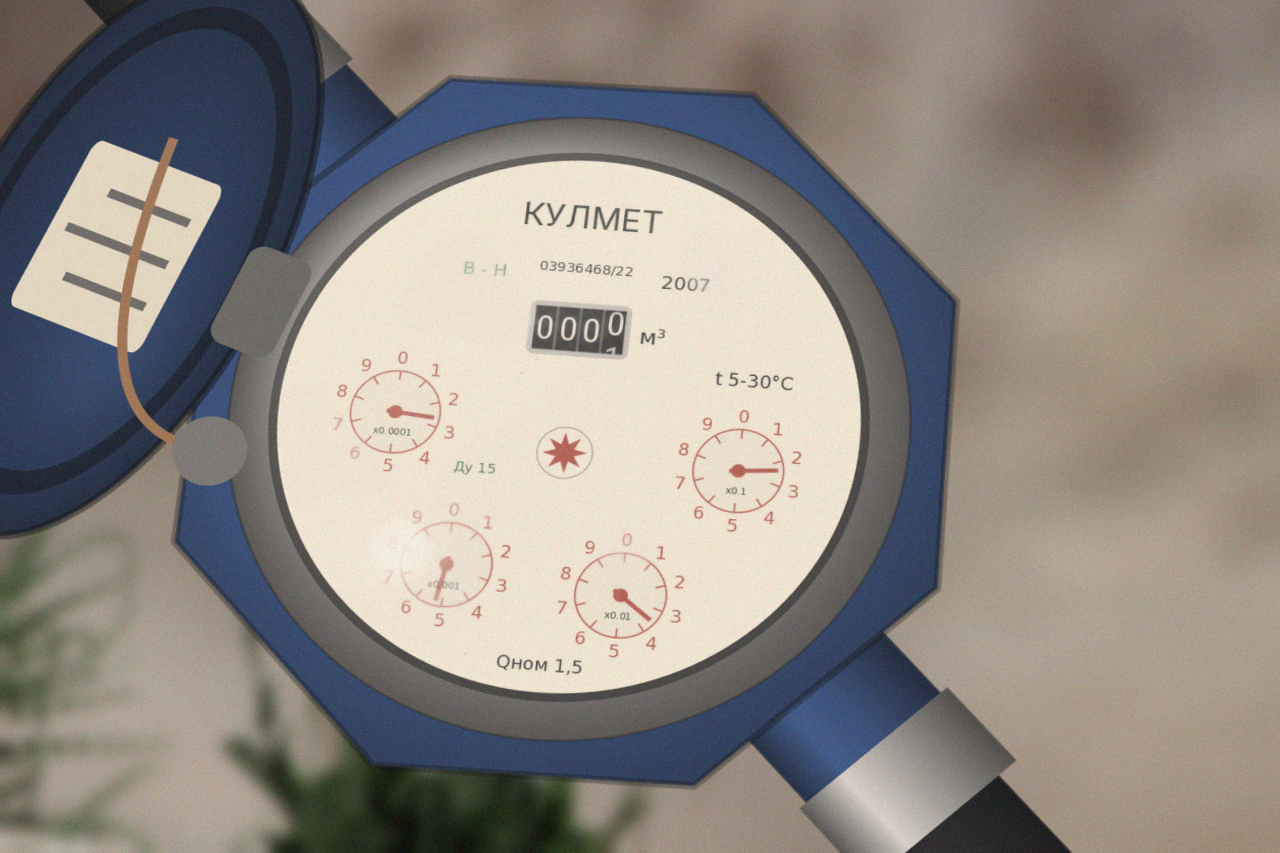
0.2352 m³
